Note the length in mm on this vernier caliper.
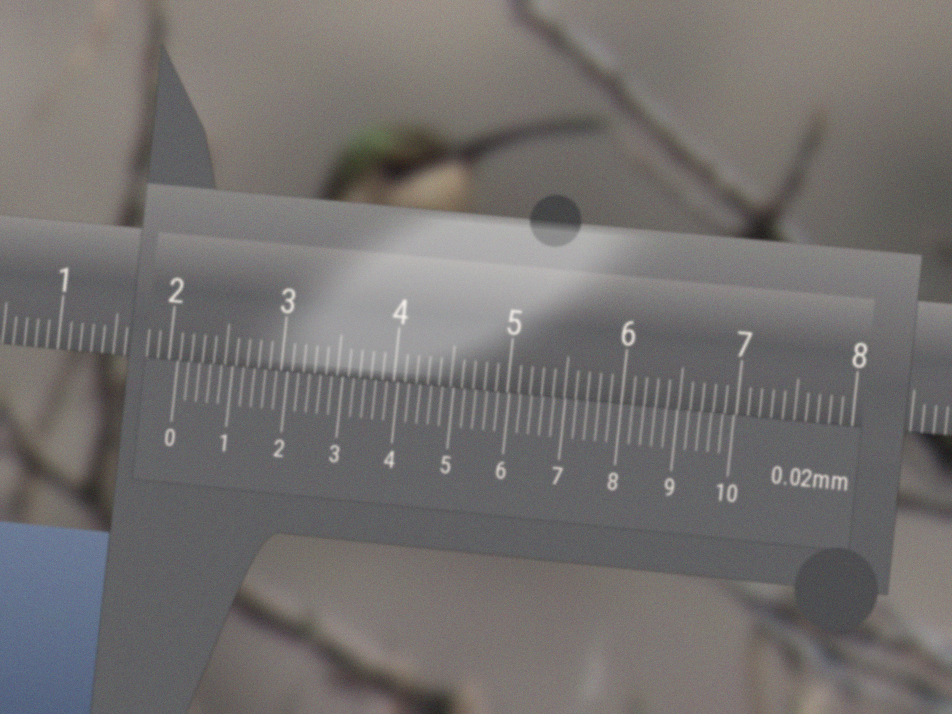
20.8 mm
